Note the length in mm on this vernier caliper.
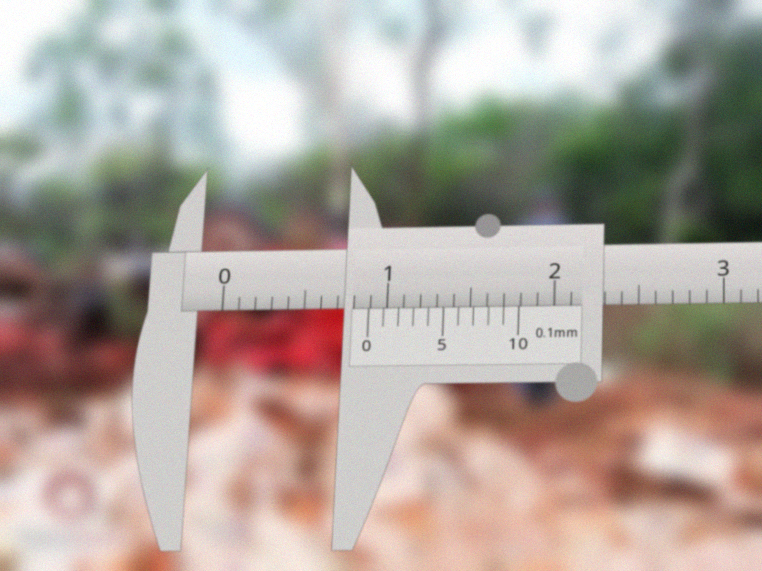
8.9 mm
